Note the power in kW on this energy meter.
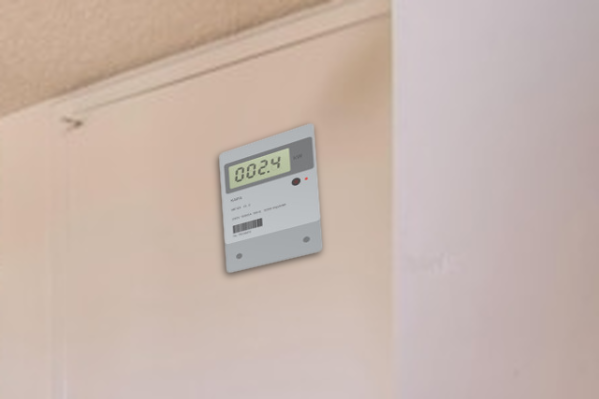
2.4 kW
